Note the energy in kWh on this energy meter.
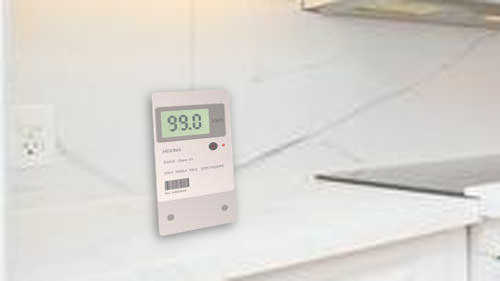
99.0 kWh
